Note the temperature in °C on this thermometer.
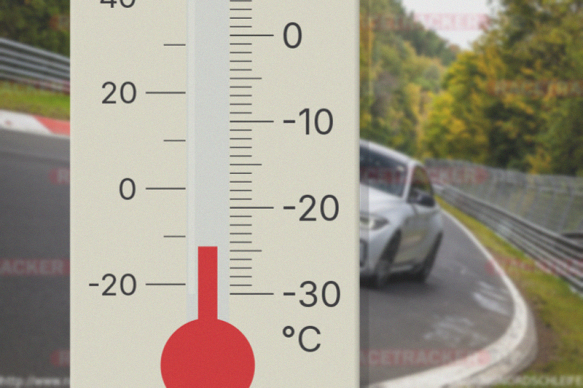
-24.5 °C
